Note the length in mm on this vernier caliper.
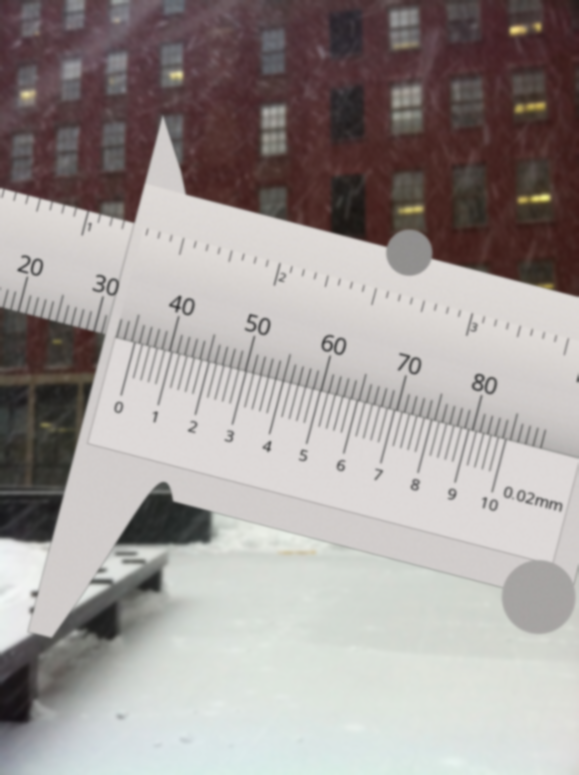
35.4 mm
